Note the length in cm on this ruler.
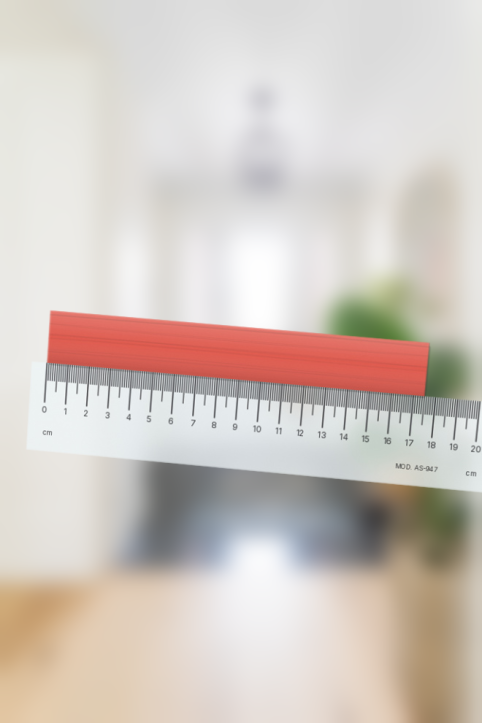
17.5 cm
